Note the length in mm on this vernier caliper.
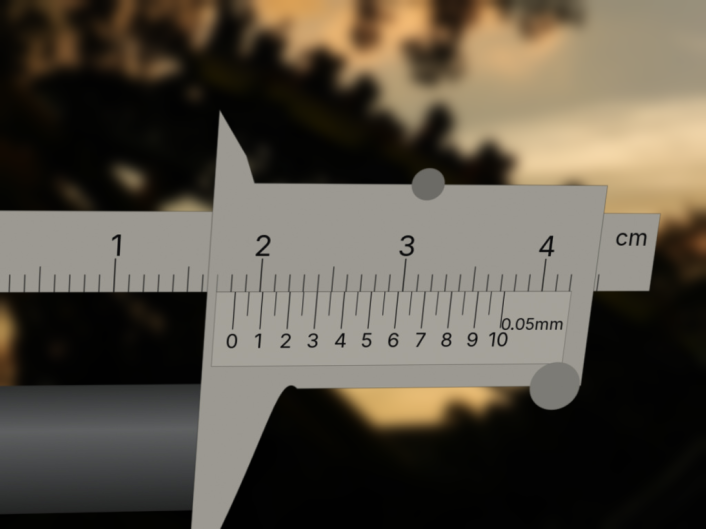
18.3 mm
